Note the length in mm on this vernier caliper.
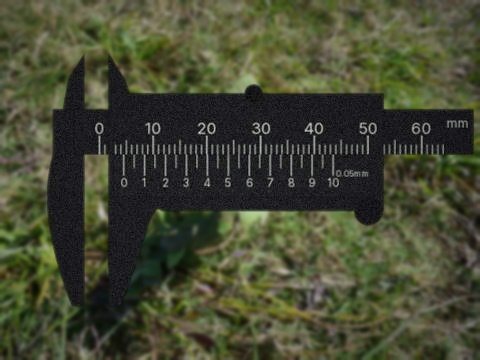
4.5 mm
